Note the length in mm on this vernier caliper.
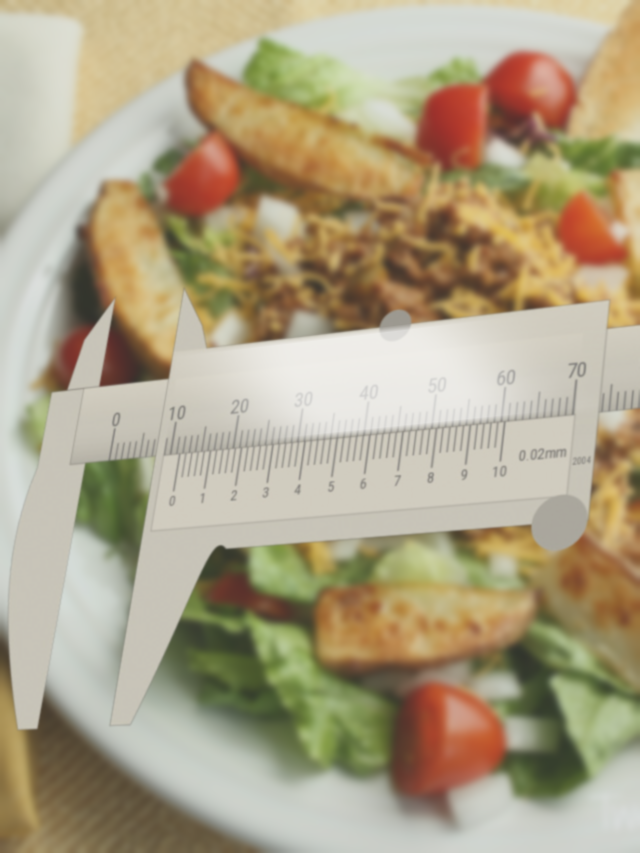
11.5 mm
